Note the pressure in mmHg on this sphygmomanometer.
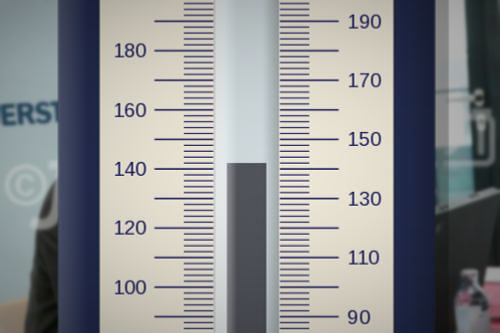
142 mmHg
